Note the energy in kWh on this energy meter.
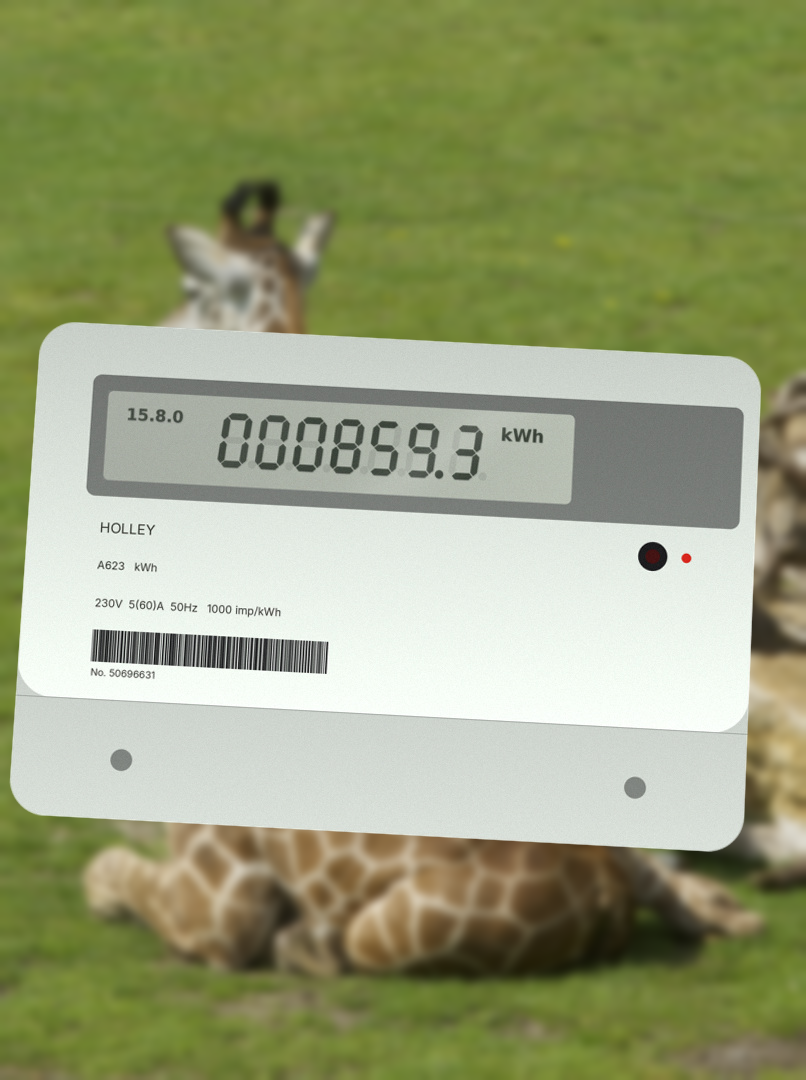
859.3 kWh
